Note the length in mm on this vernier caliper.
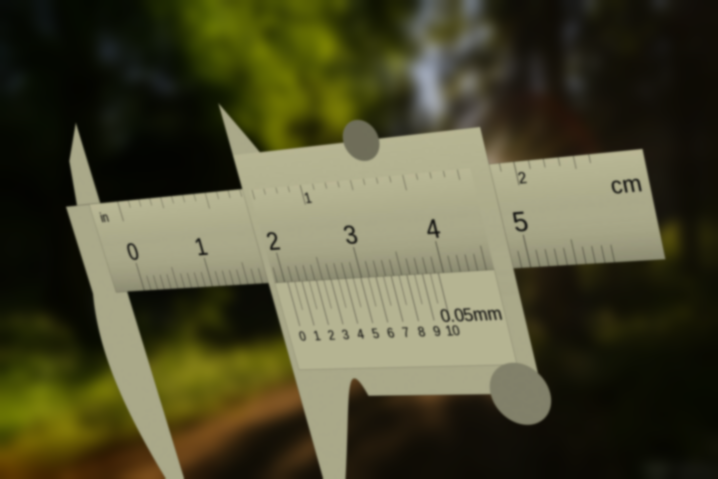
20.4 mm
